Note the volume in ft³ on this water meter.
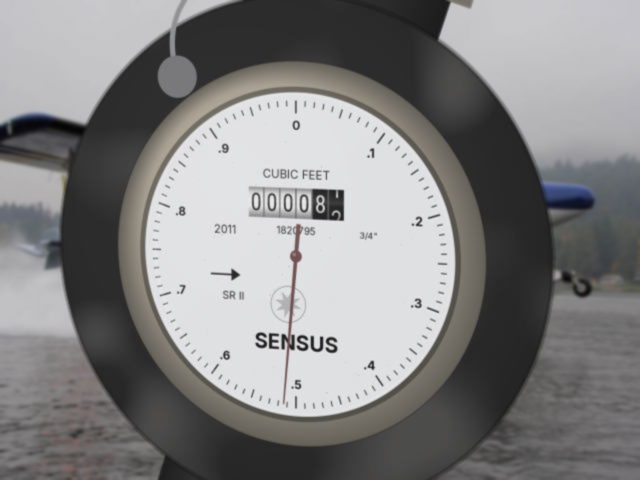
81.51 ft³
